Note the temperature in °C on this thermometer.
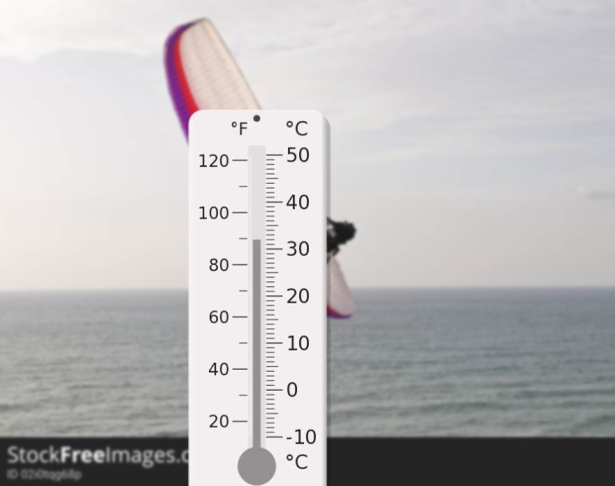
32 °C
